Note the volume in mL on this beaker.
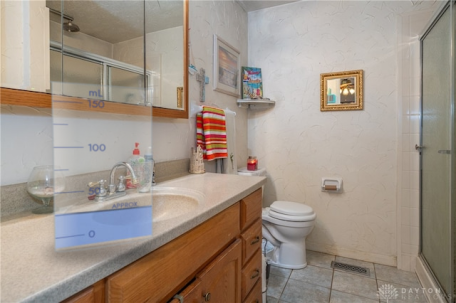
25 mL
